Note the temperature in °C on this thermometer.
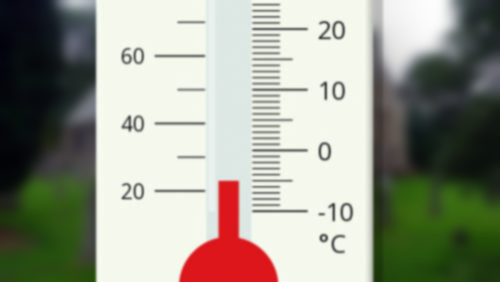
-5 °C
